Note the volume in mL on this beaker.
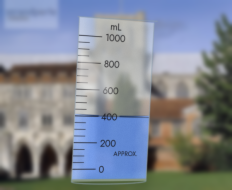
400 mL
